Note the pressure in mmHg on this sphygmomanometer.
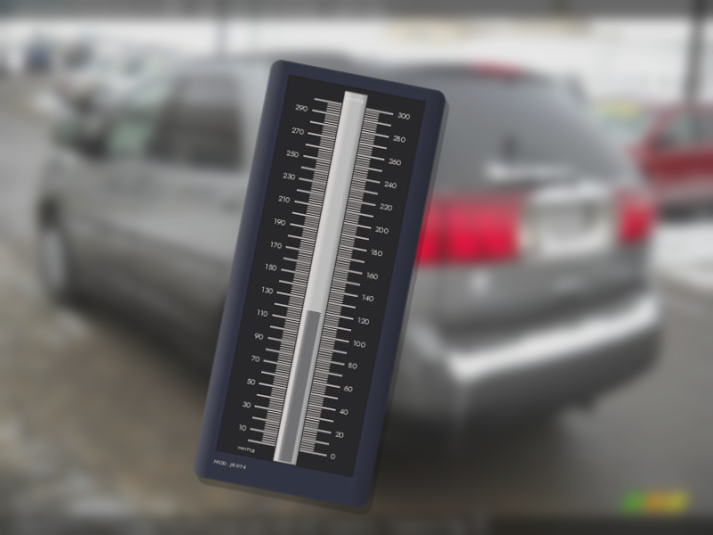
120 mmHg
